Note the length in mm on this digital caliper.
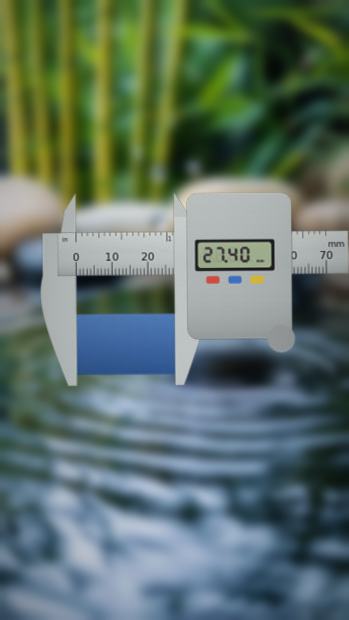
27.40 mm
